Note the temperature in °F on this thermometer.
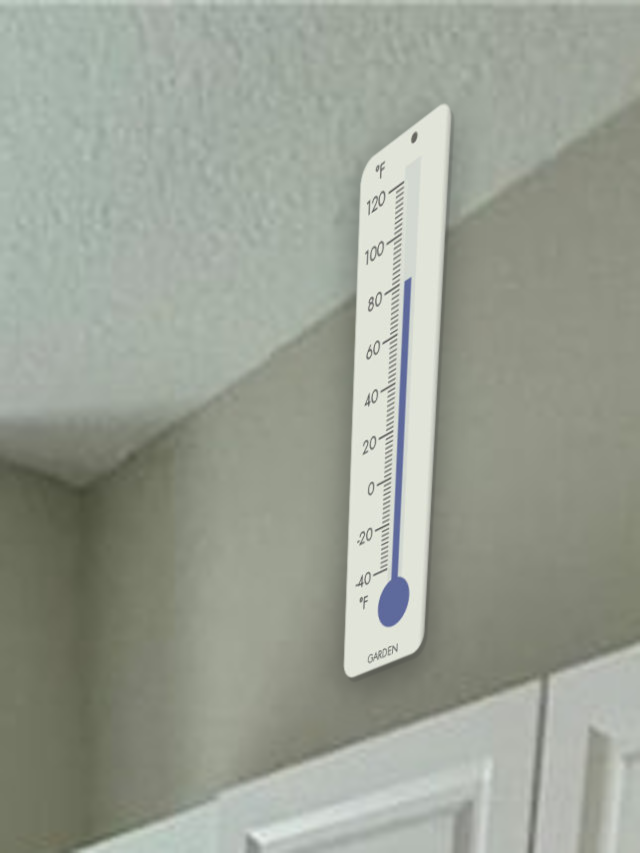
80 °F
